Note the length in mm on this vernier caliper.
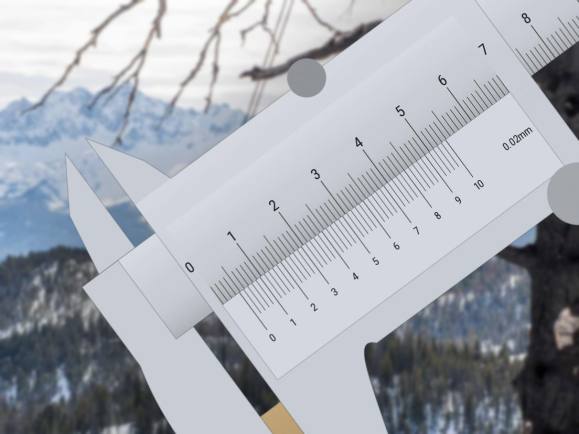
4.8 mm
